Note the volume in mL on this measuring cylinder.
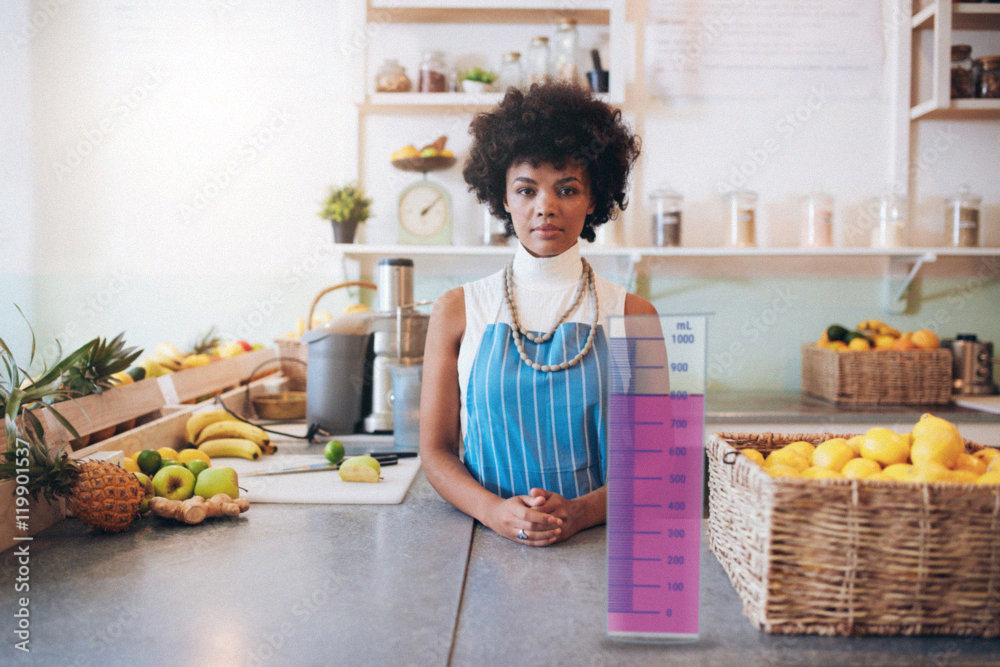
800 mL
